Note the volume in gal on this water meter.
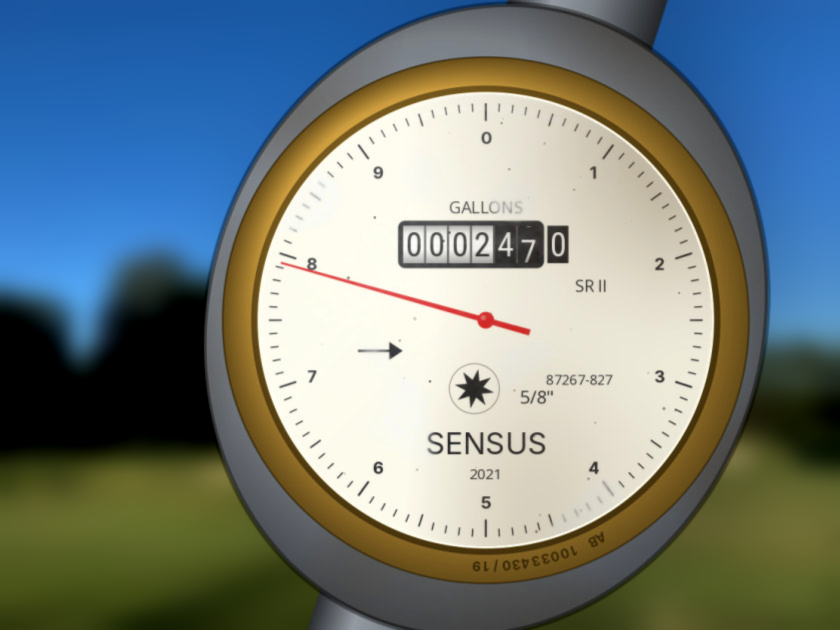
2467.9 gal
